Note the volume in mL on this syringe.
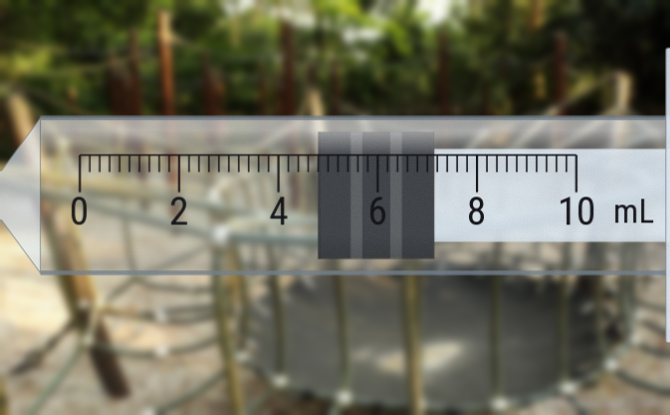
4.8 mL
